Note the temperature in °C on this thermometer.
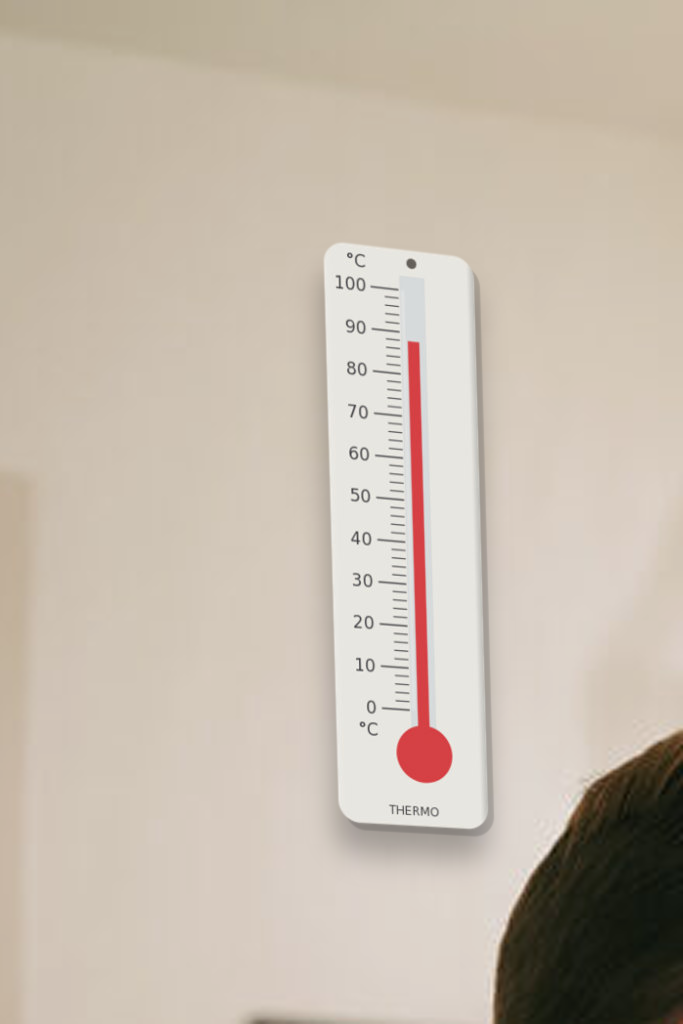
88 °C
